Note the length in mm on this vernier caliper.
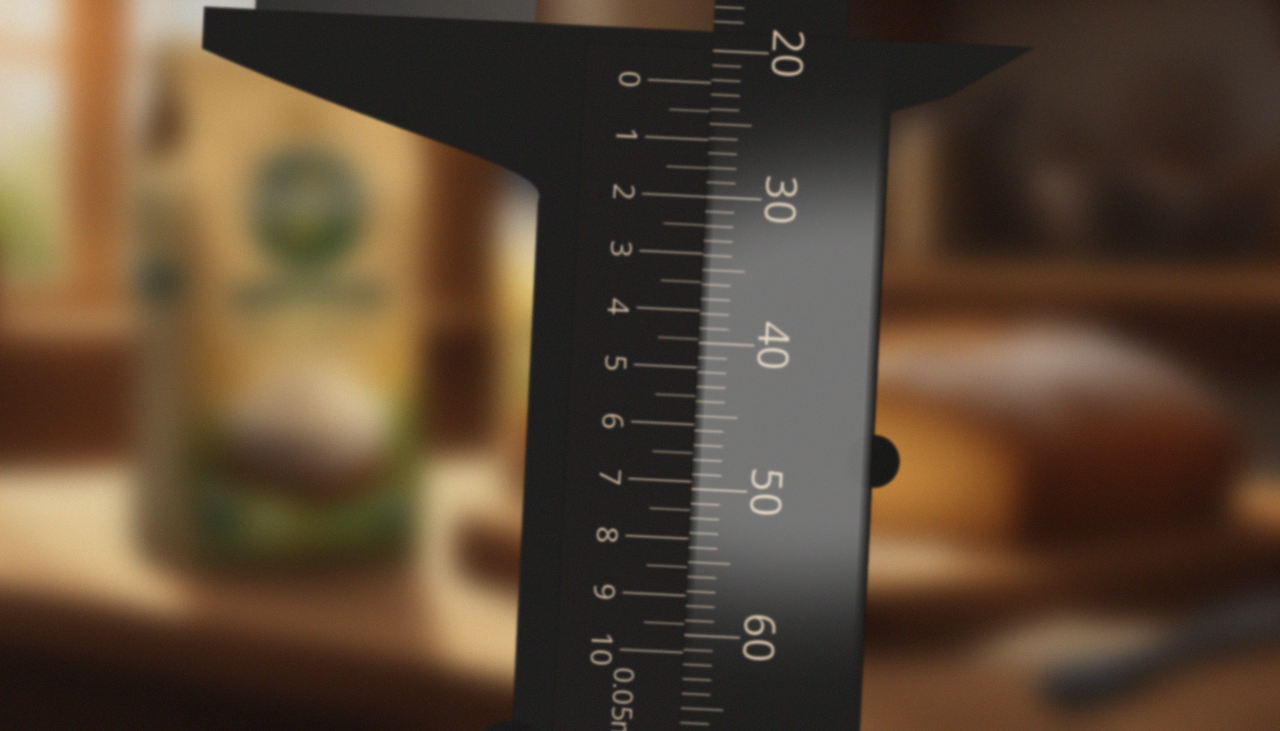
22.2 mm
